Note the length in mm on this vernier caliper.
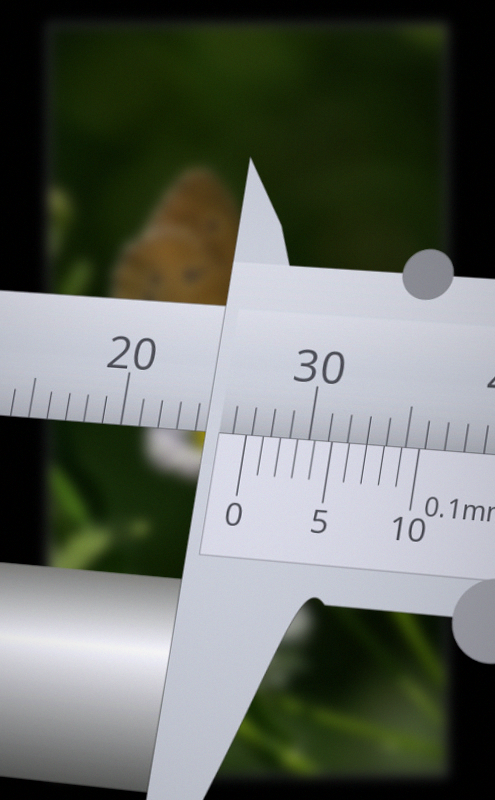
26.7 mm
